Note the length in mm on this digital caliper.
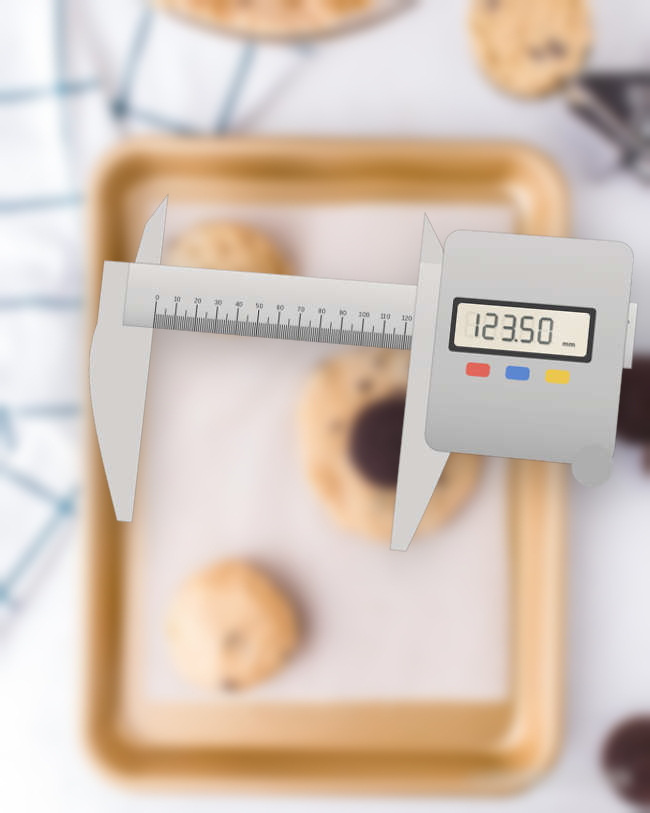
123.50 mm
